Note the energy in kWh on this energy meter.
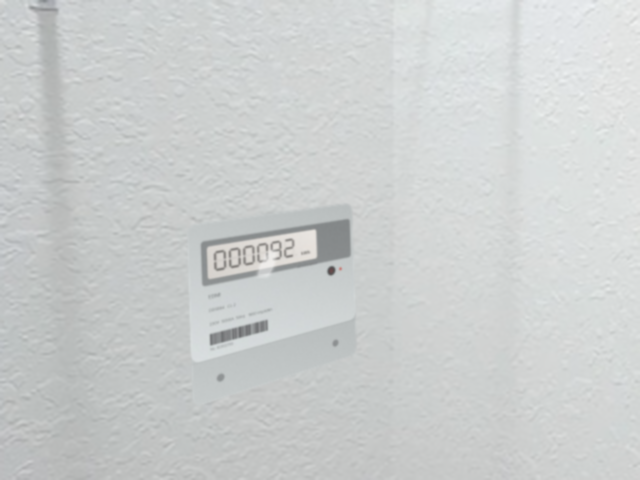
92 kWh
